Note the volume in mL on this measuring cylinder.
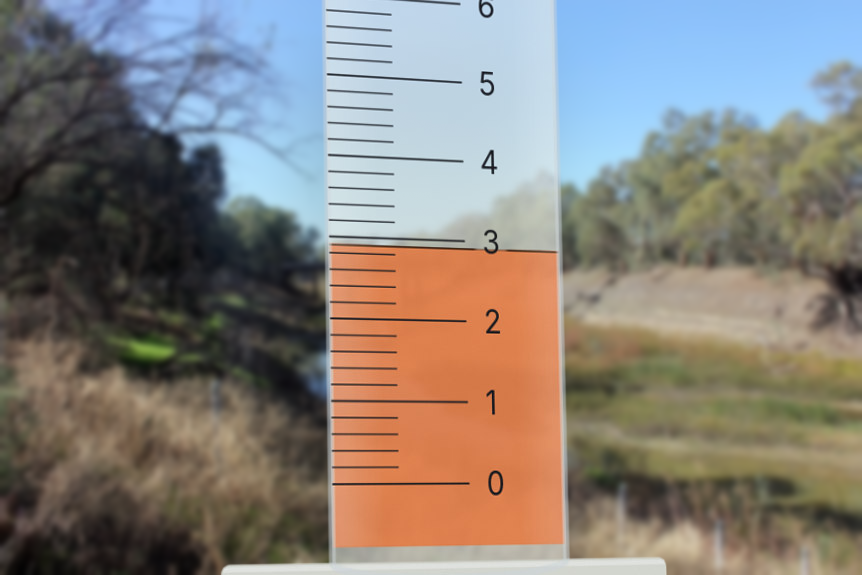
2.9 mL
